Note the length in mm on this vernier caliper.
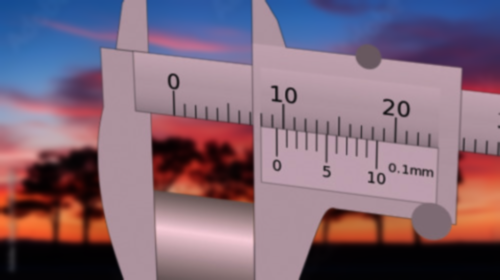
9.4 mm
